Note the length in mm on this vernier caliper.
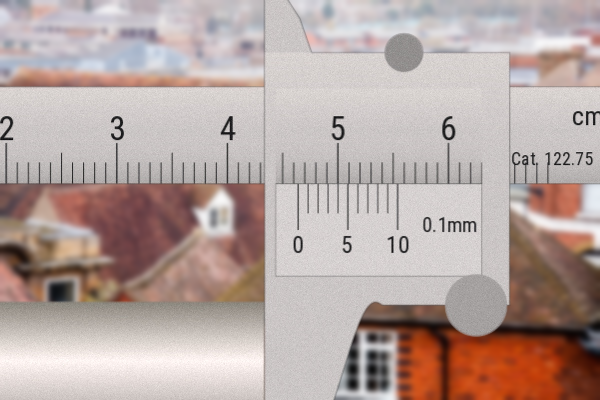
46.4 mm
